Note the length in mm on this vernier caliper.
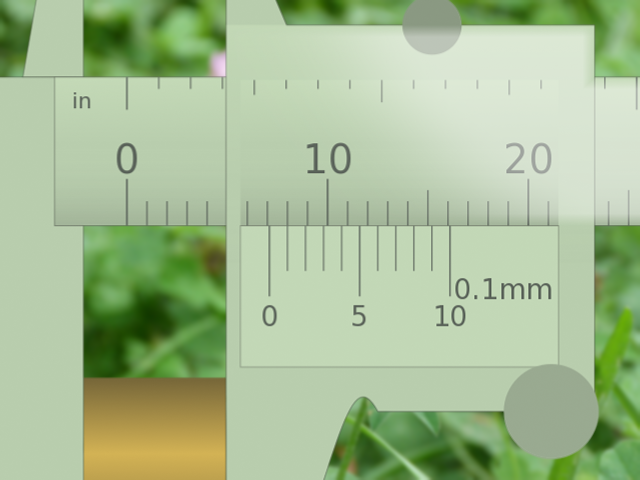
7.1 mm
